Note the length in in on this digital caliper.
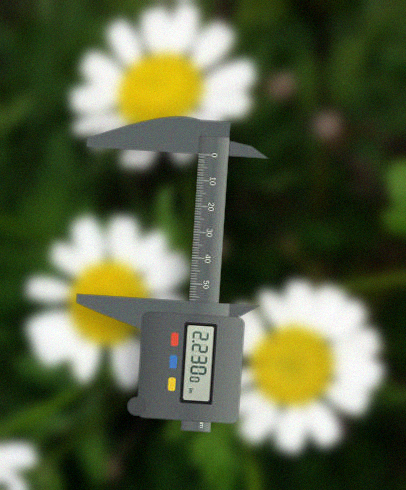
2.2300 in
